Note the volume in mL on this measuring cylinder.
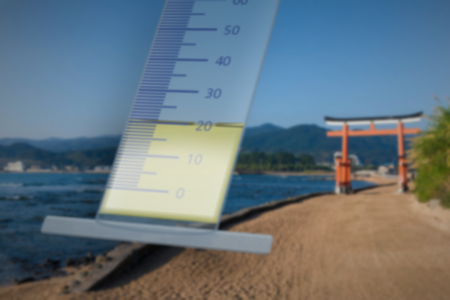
20 mL
